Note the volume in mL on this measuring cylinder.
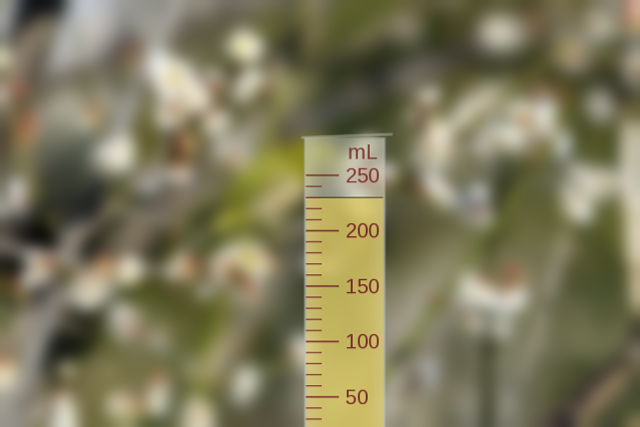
230 mL
